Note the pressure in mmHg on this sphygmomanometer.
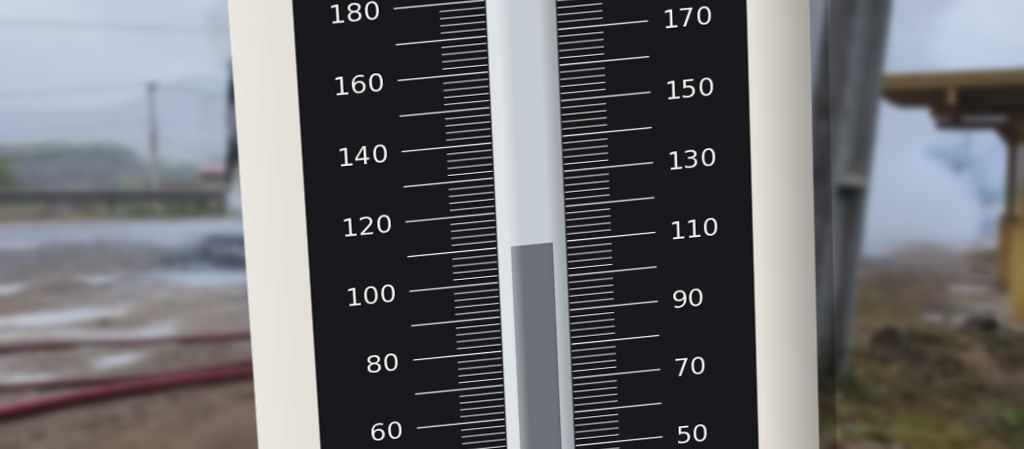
110 mmHg
